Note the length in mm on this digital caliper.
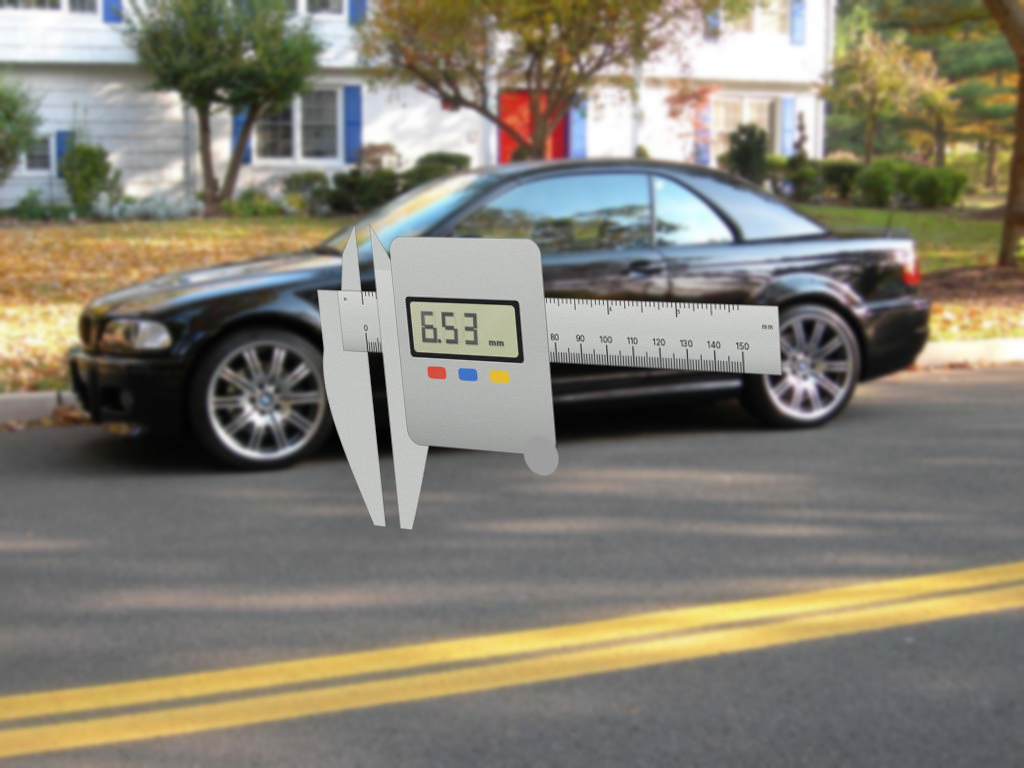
6.53 mm
